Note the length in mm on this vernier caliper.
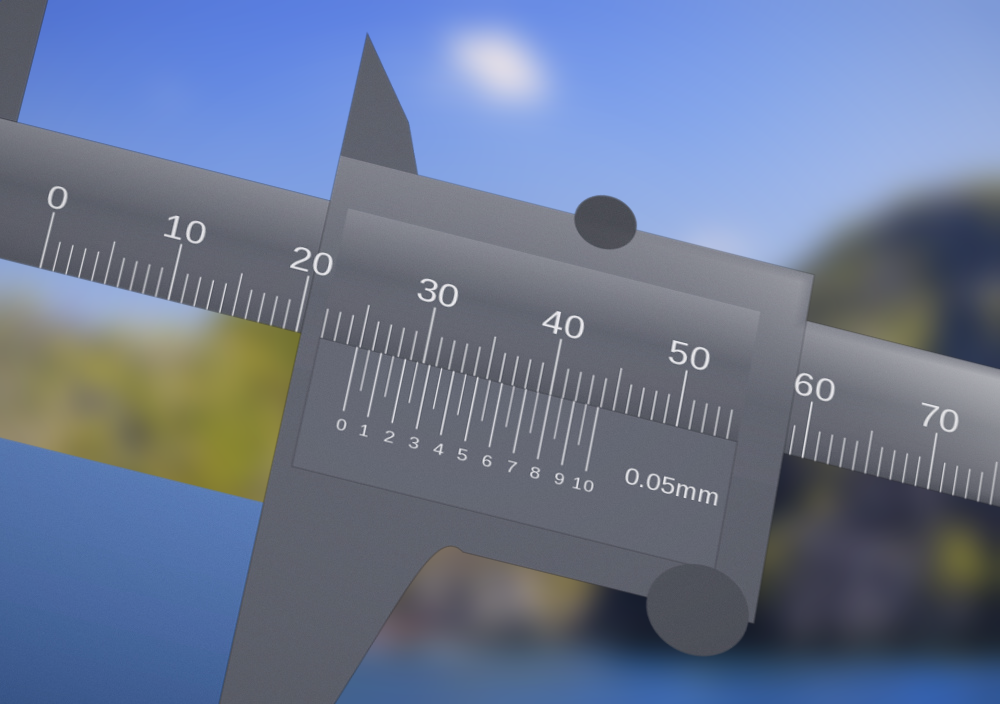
24.8 mm
